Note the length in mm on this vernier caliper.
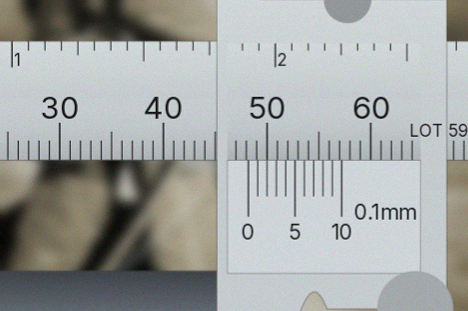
48.2 mm
